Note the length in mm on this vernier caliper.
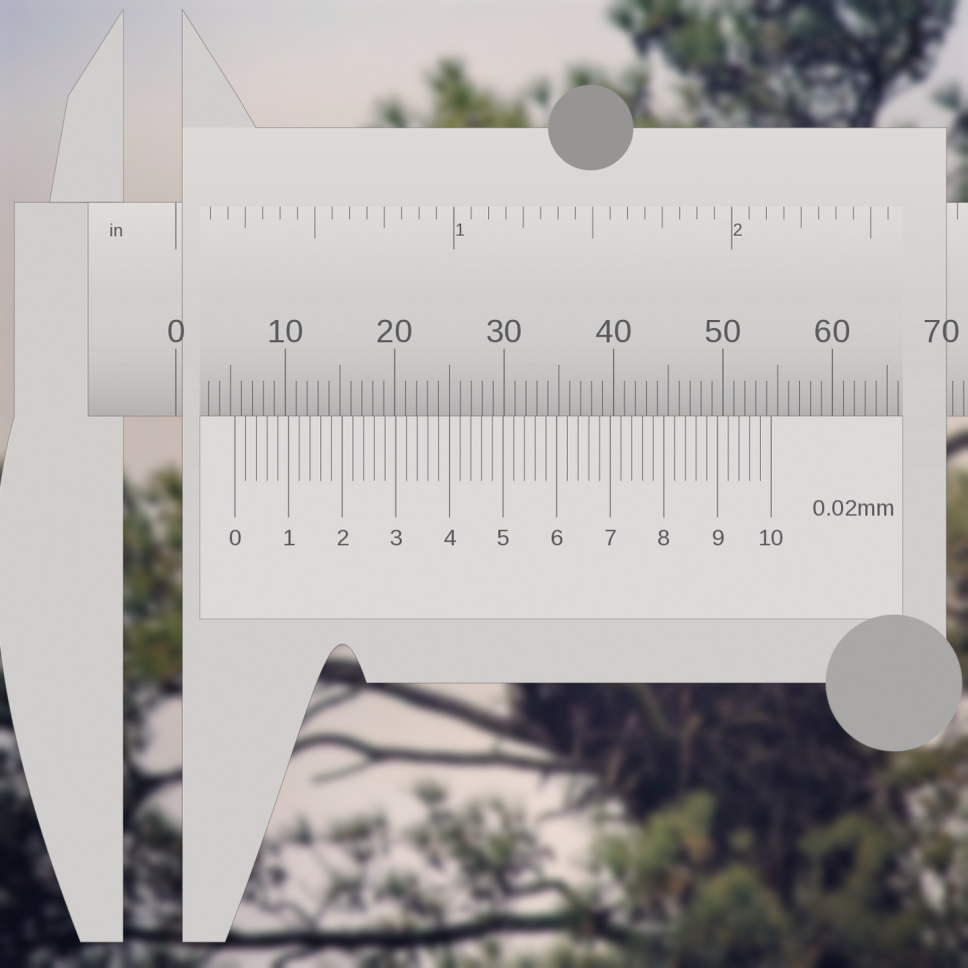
5.4 mm
